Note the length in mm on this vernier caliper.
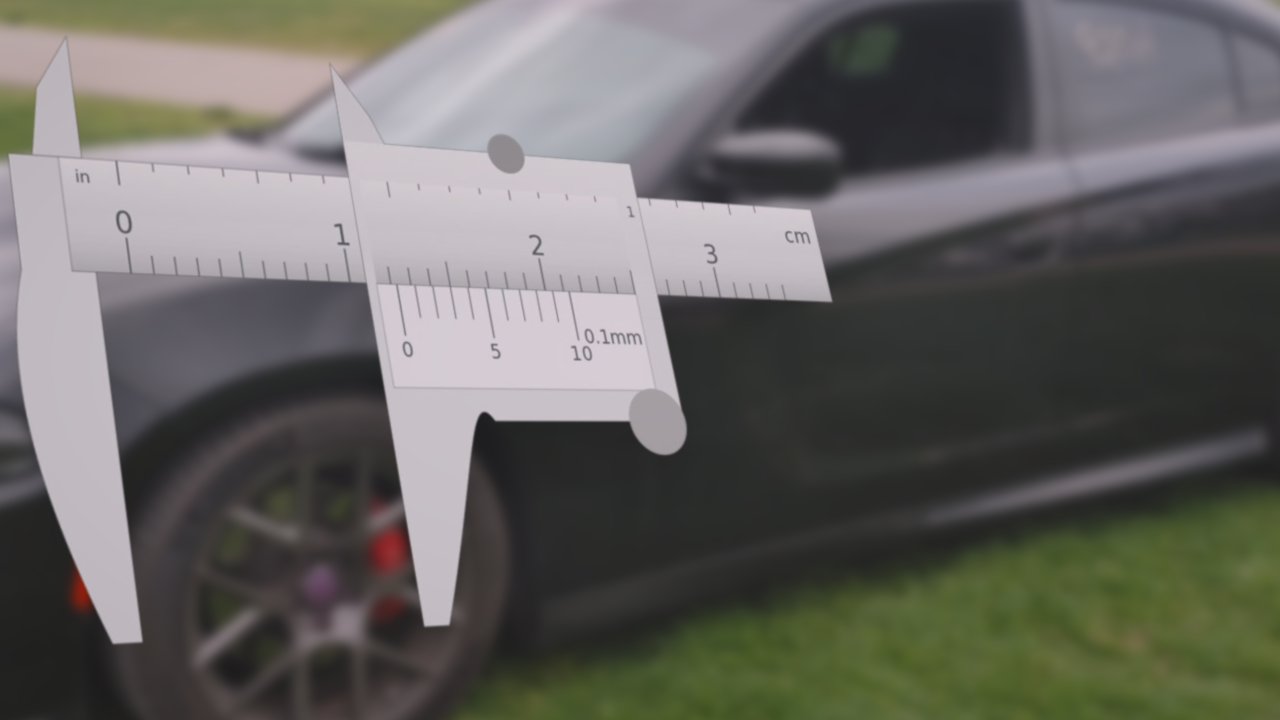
12.3 mm
